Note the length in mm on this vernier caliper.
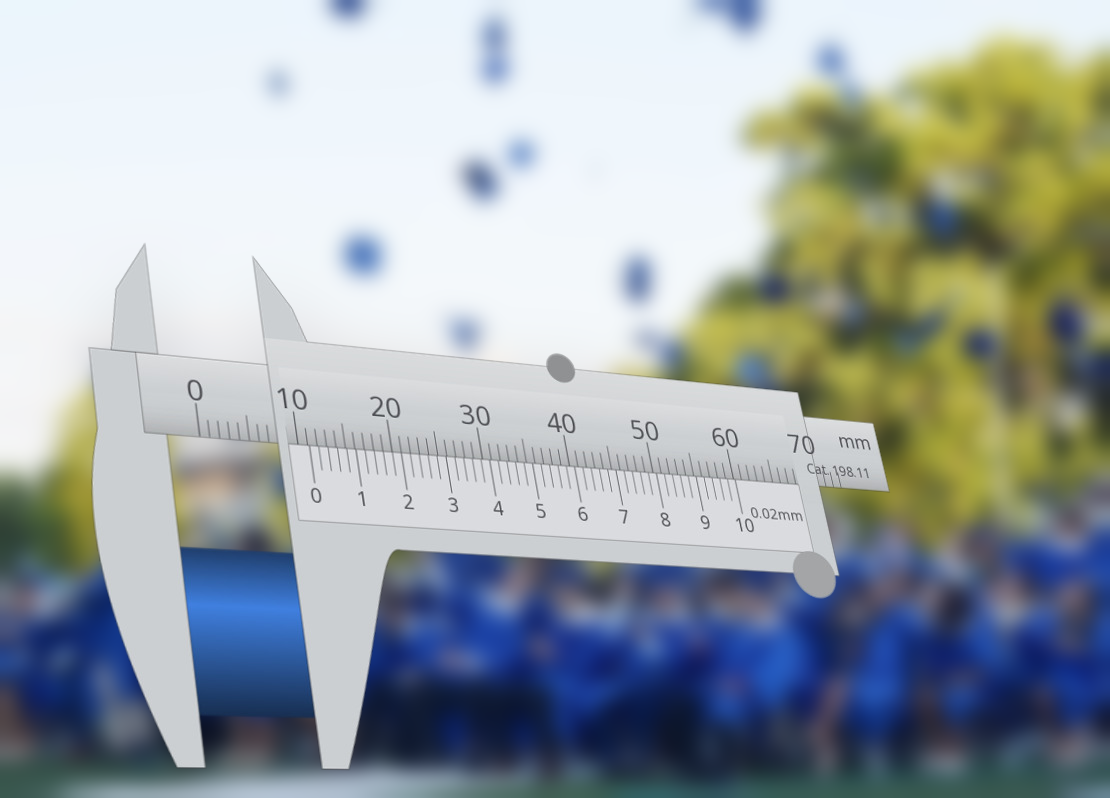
11.2 mm
